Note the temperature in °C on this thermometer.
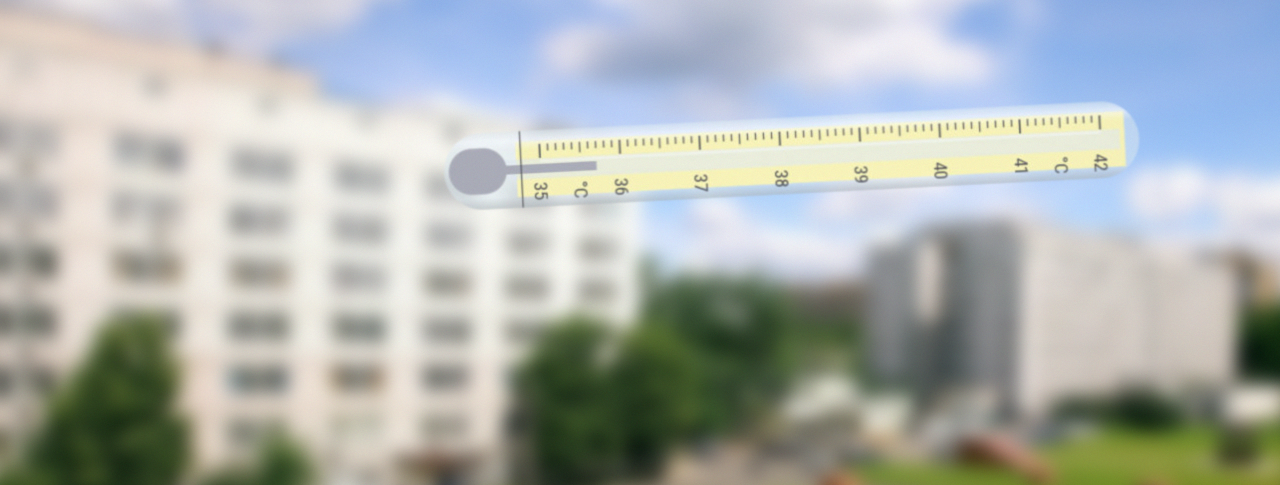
35.7 °C
